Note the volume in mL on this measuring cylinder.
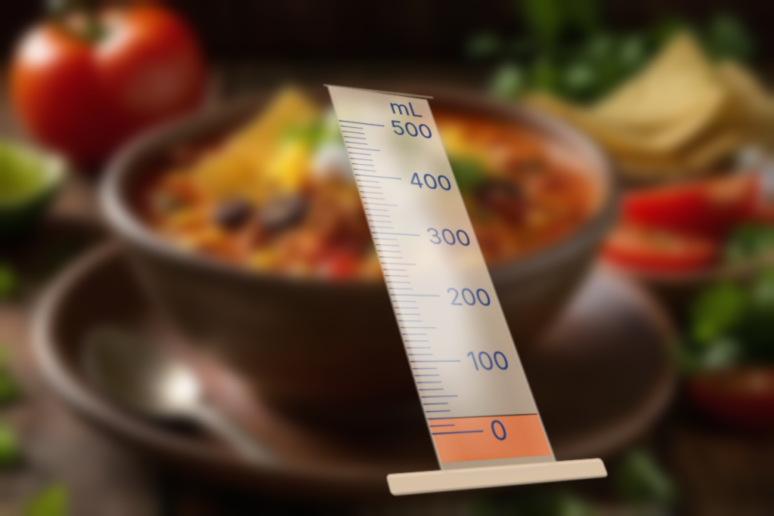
20 mL
